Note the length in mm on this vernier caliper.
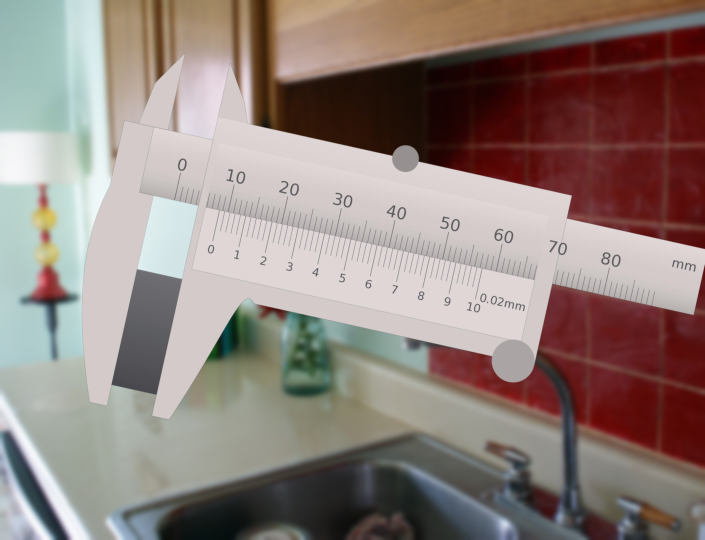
8.4 mm
